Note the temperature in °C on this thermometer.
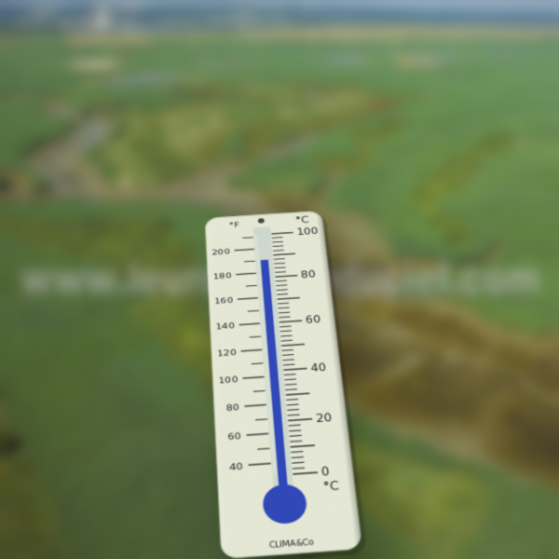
88 °C
